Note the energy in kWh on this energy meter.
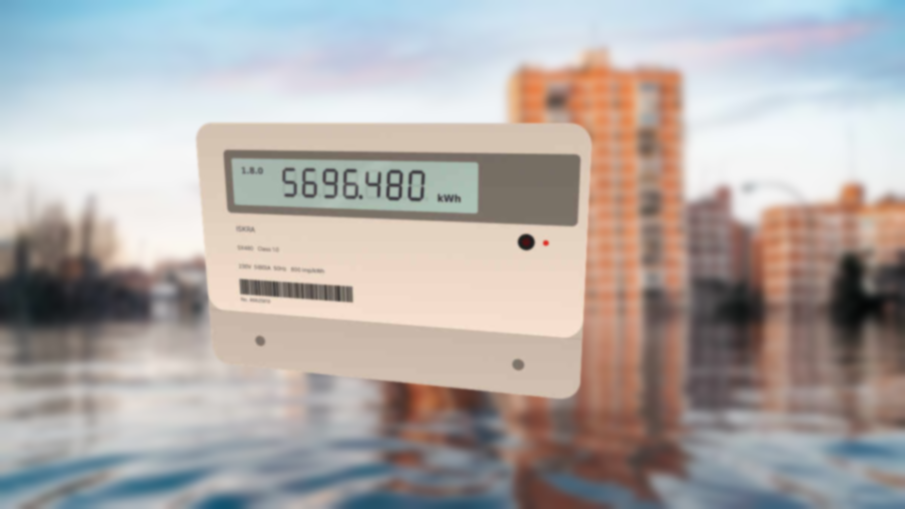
5696.480 kWh
